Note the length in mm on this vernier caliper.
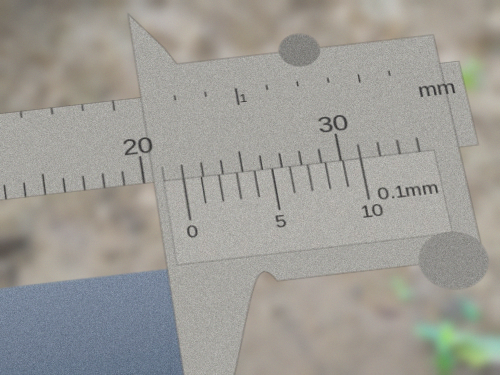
22.0 mm
